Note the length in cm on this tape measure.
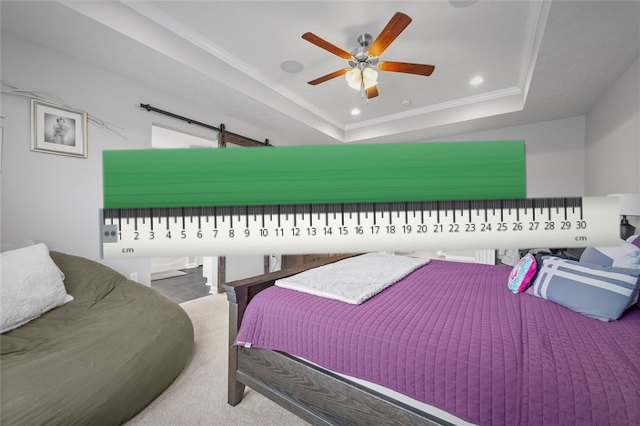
26.5 cm
